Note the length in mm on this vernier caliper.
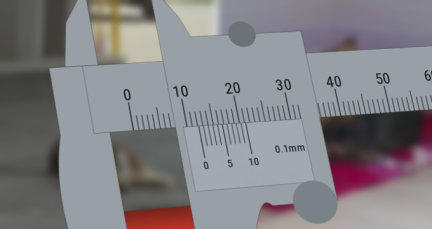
12.2 mm
